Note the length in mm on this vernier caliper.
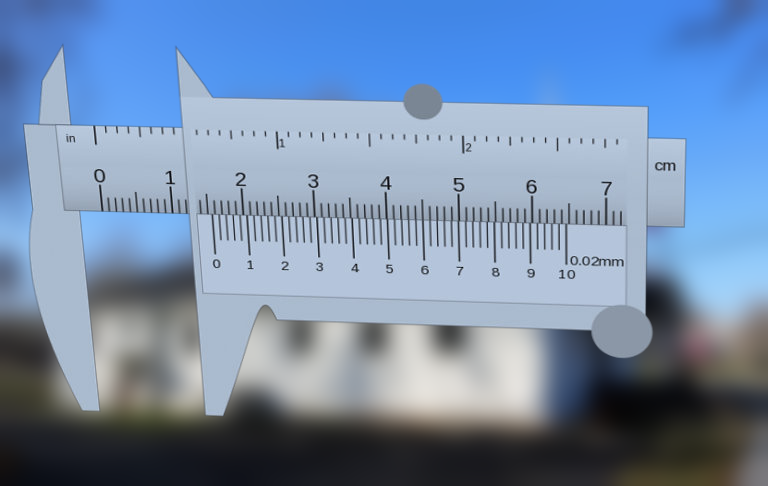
15.6 mm
